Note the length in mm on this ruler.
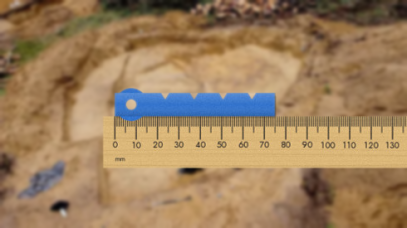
75 mm
